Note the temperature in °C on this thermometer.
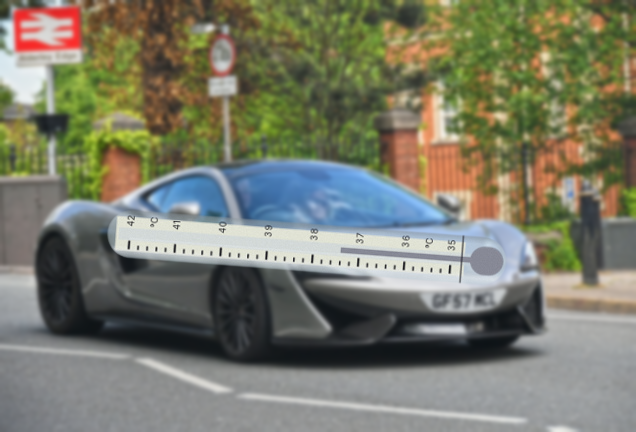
37.4 °C
